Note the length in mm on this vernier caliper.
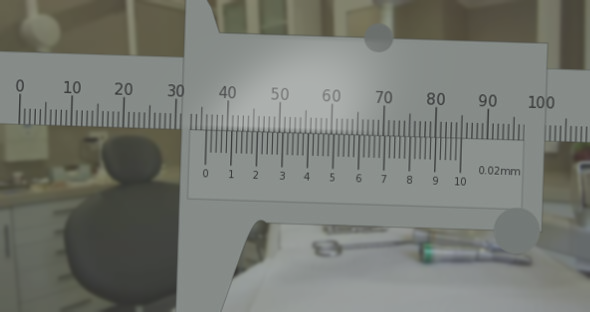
36.0 mm
